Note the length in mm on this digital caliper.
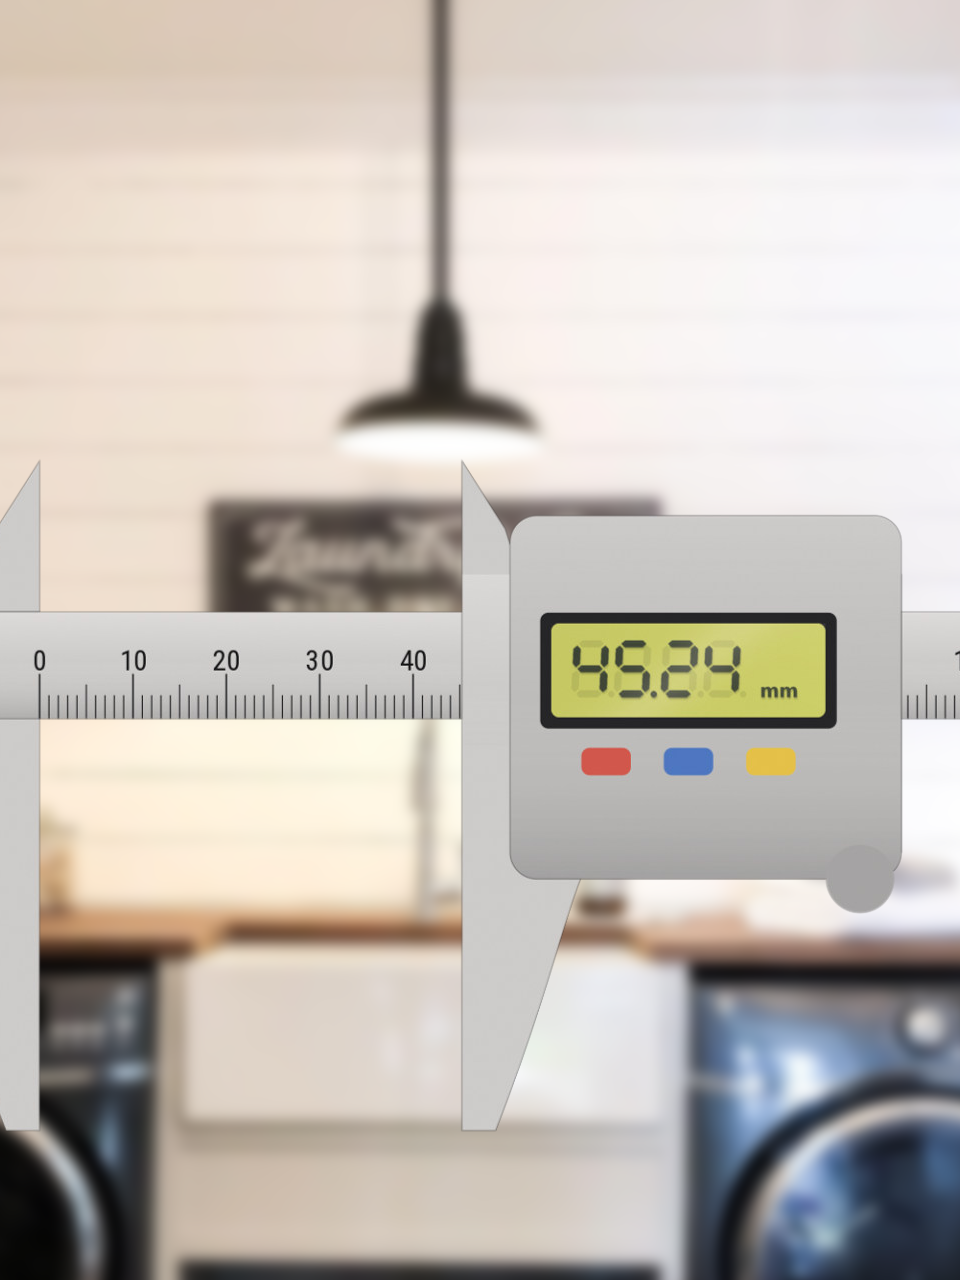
45.24 mm
